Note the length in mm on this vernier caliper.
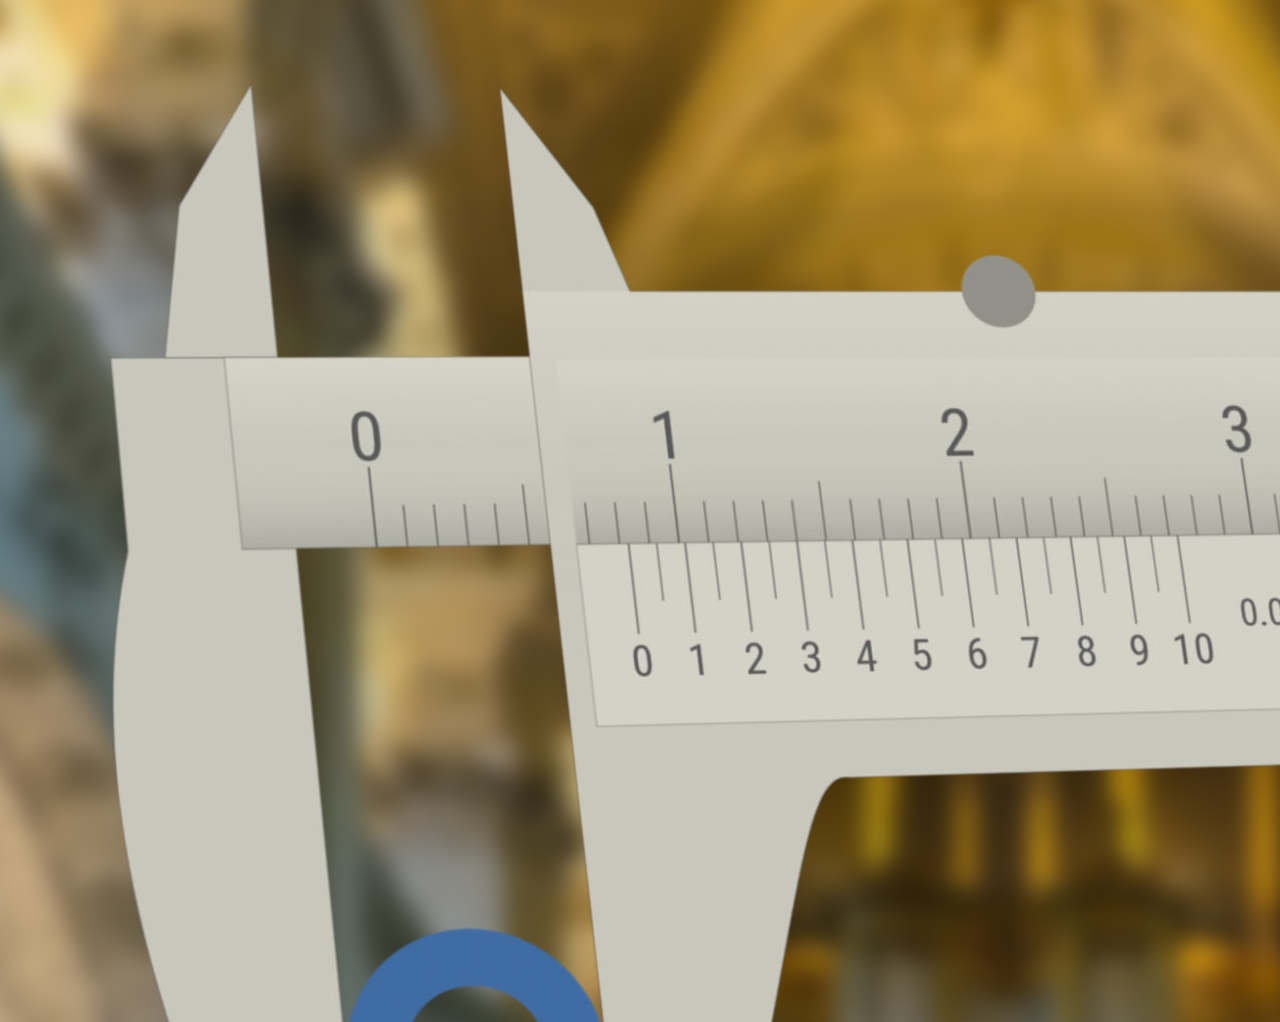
8.30 mm
